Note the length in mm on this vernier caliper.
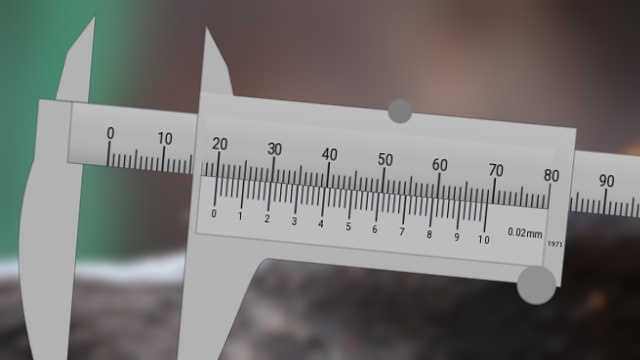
20.0 mm
